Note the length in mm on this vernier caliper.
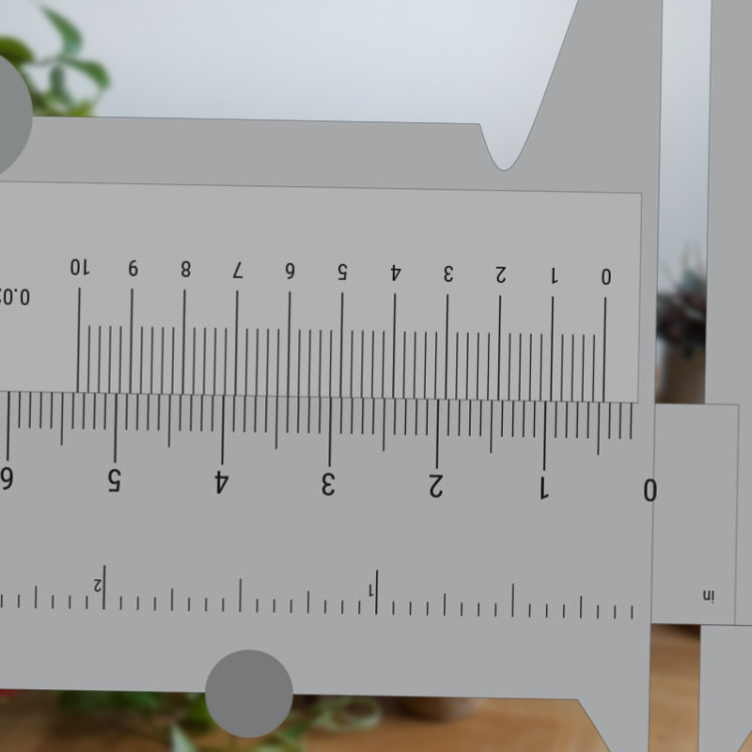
4.6 mm
